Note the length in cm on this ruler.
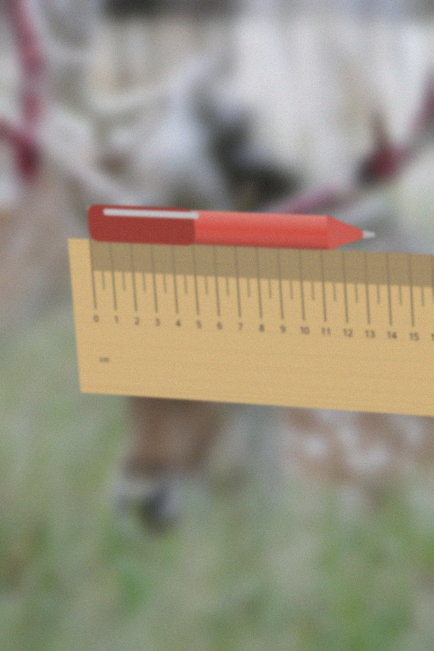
13.5 cm
